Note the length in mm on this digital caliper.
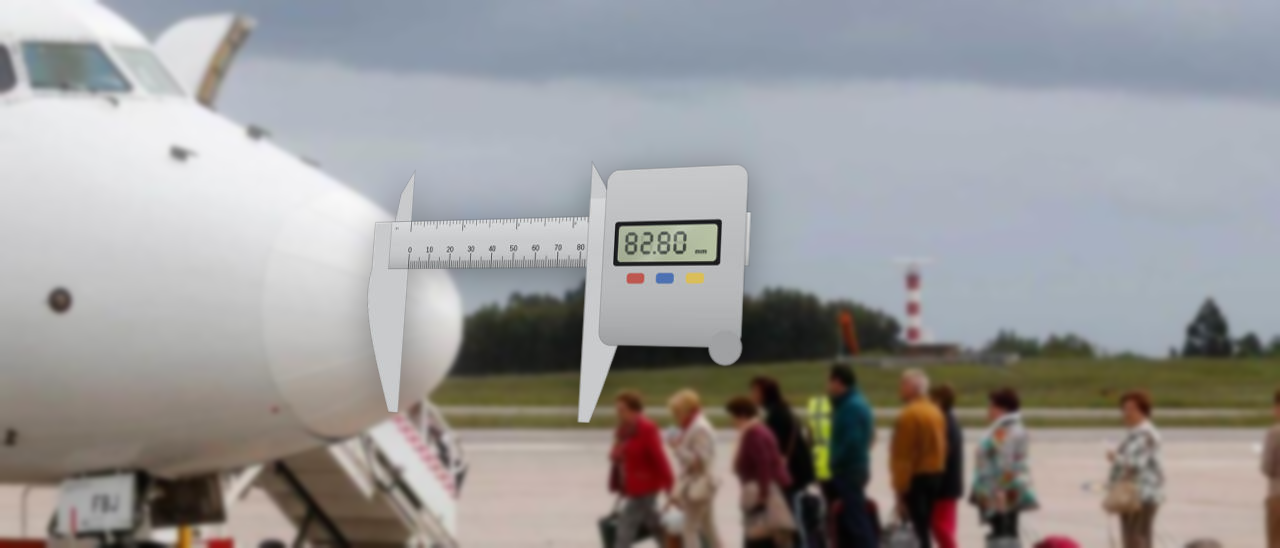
82.80 mm
